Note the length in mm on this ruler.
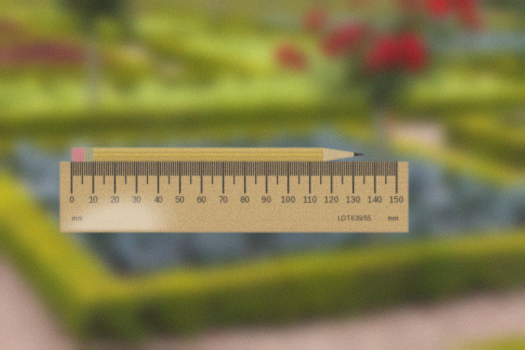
135 mm
